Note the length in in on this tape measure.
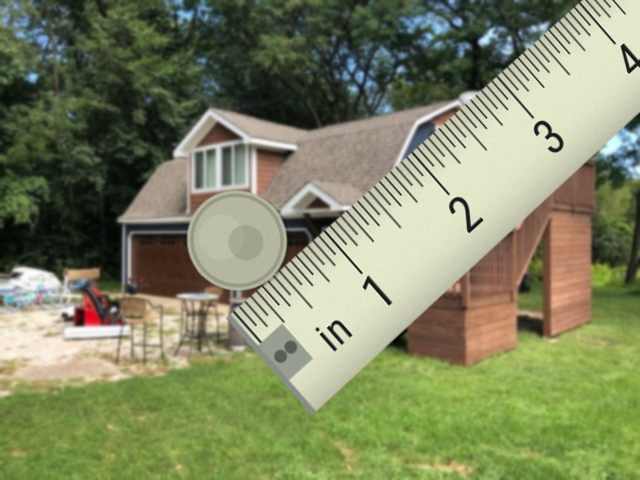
0.8125 in
